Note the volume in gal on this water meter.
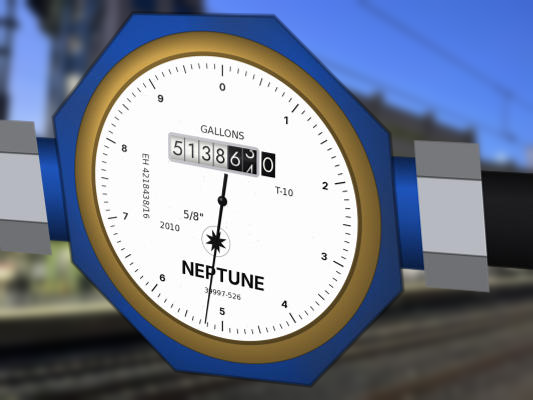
5138635.2 gal
